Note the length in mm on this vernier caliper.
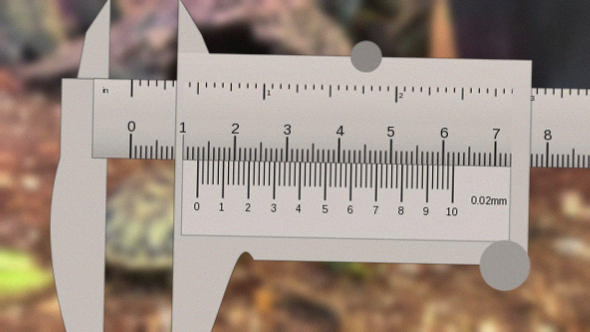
13.0 mm
